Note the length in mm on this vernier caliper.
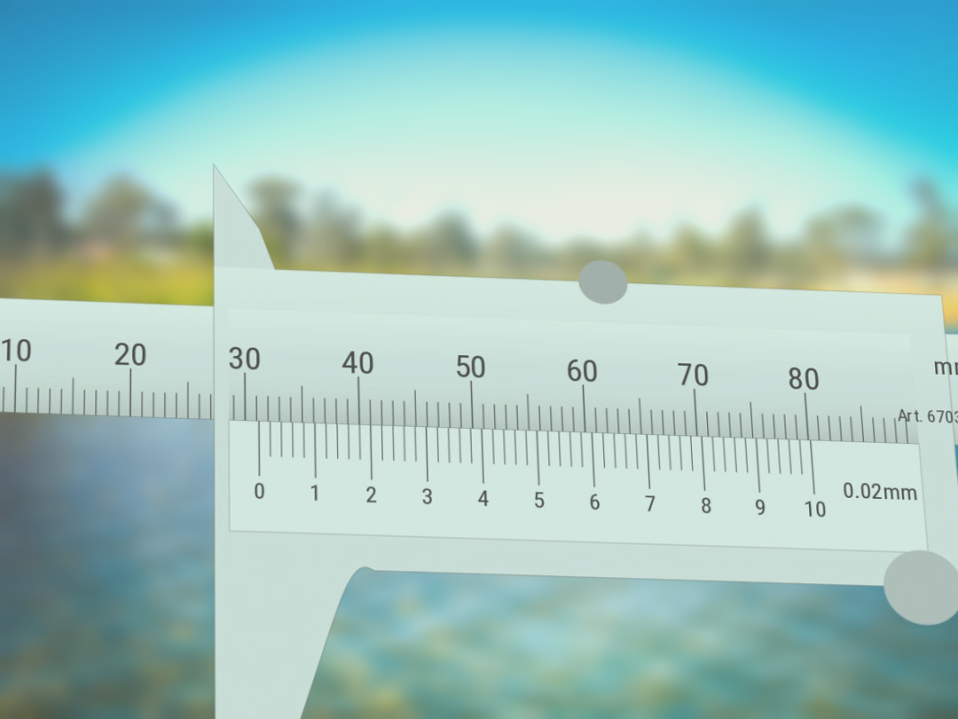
31.2 mm
